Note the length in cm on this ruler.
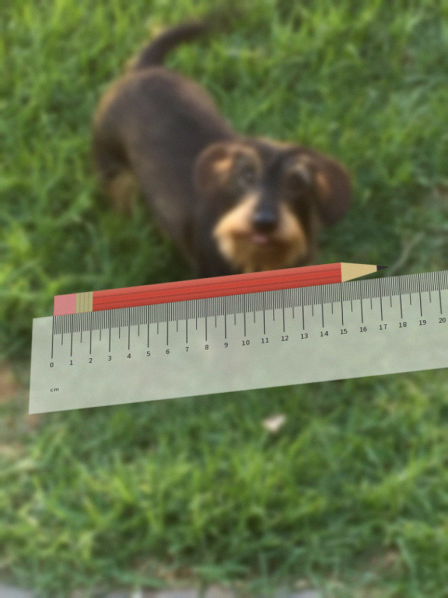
17.5 cm
